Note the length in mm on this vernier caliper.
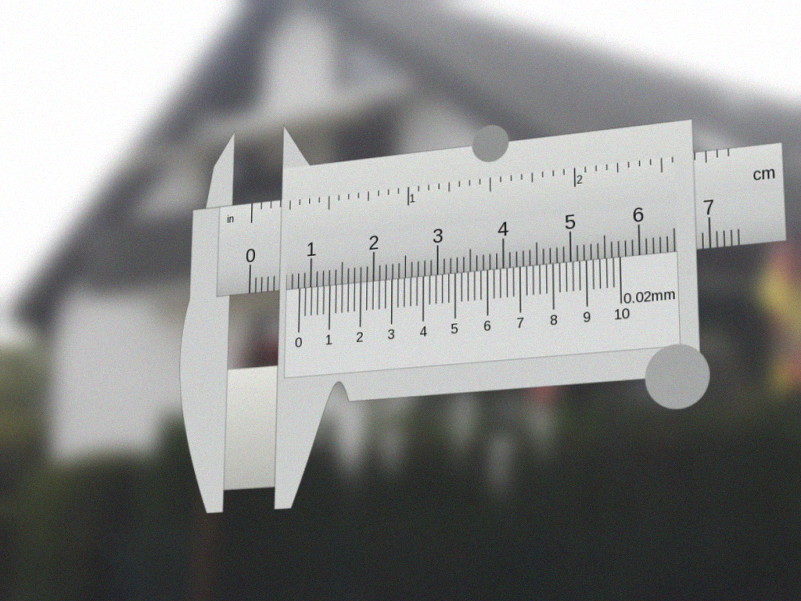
8.2 mm
